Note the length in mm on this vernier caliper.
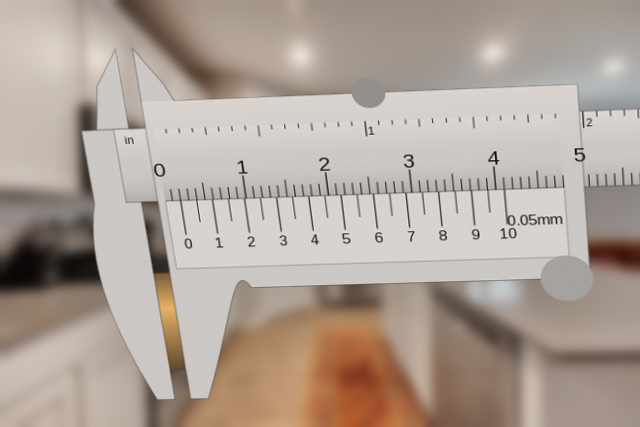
2.0 mm
